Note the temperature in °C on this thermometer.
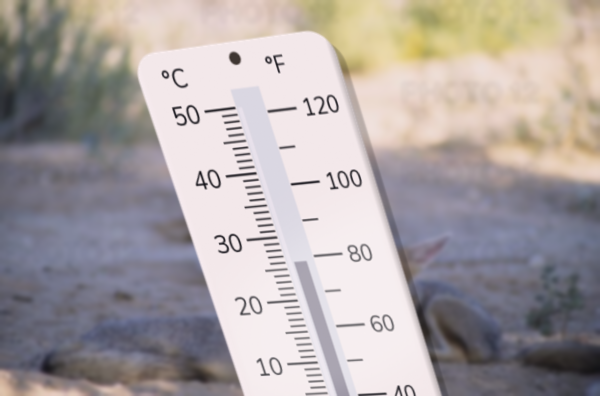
26 °C
